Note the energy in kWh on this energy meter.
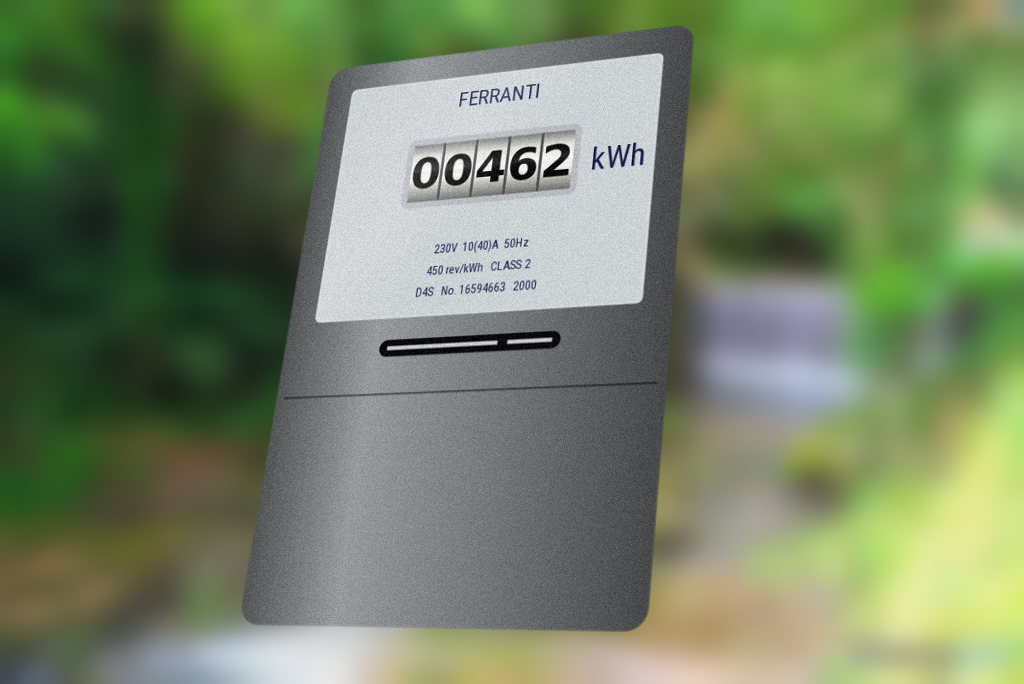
462 kWh
